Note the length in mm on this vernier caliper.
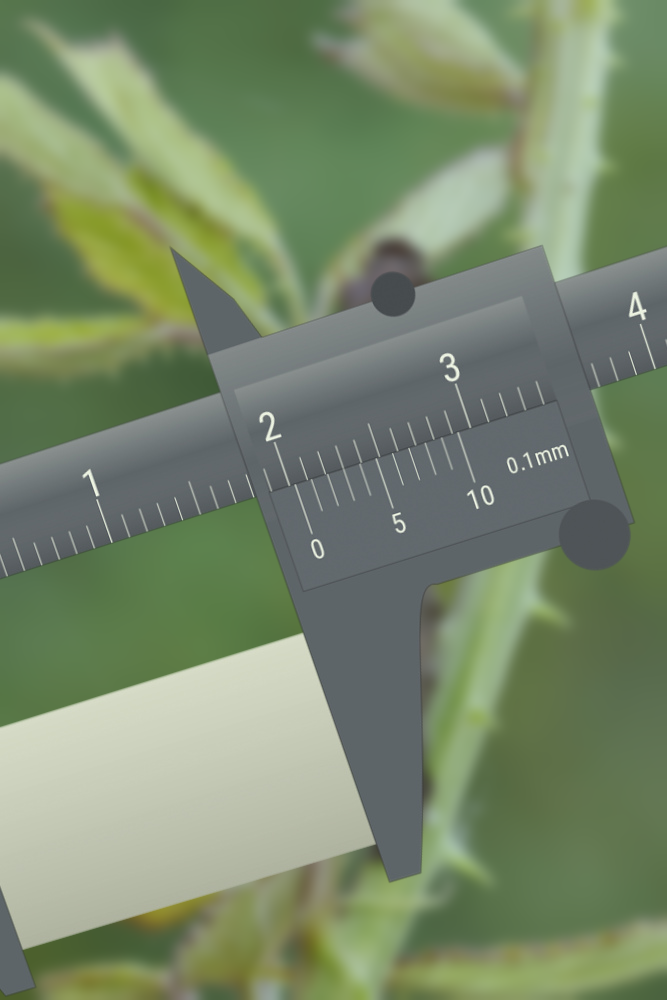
20.3 mm
